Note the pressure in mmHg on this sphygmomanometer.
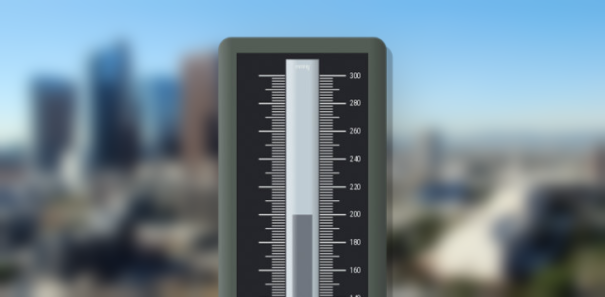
200 mmHg
